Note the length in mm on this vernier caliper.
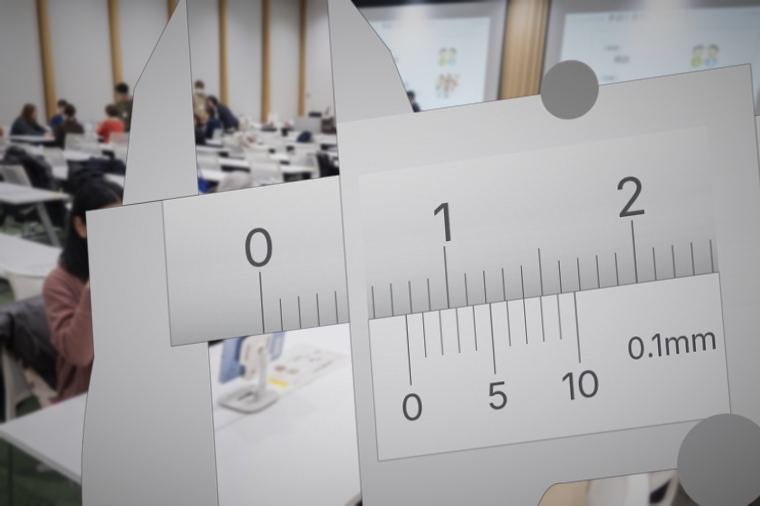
7.7 mm
